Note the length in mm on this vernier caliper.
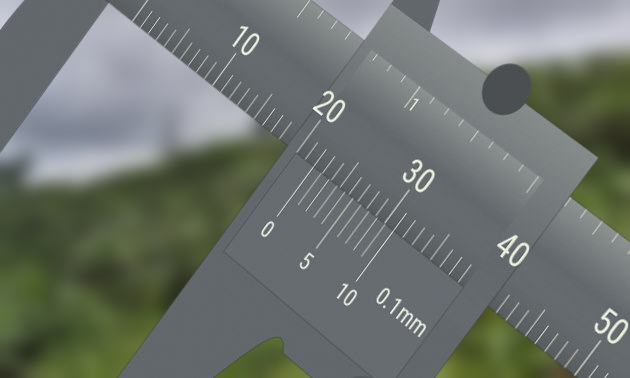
22.0 mm
